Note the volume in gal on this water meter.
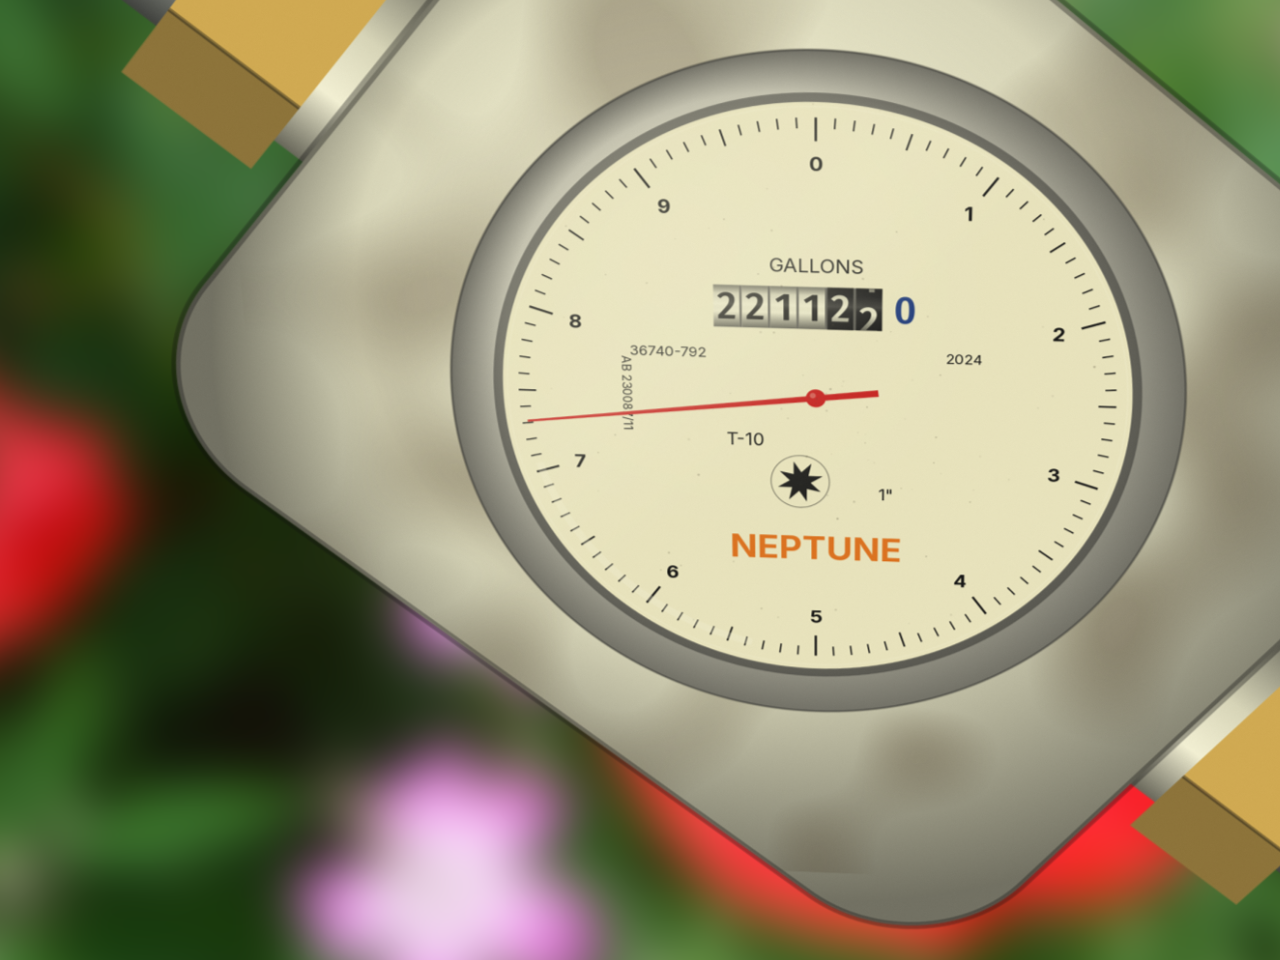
2211217.3 gal
